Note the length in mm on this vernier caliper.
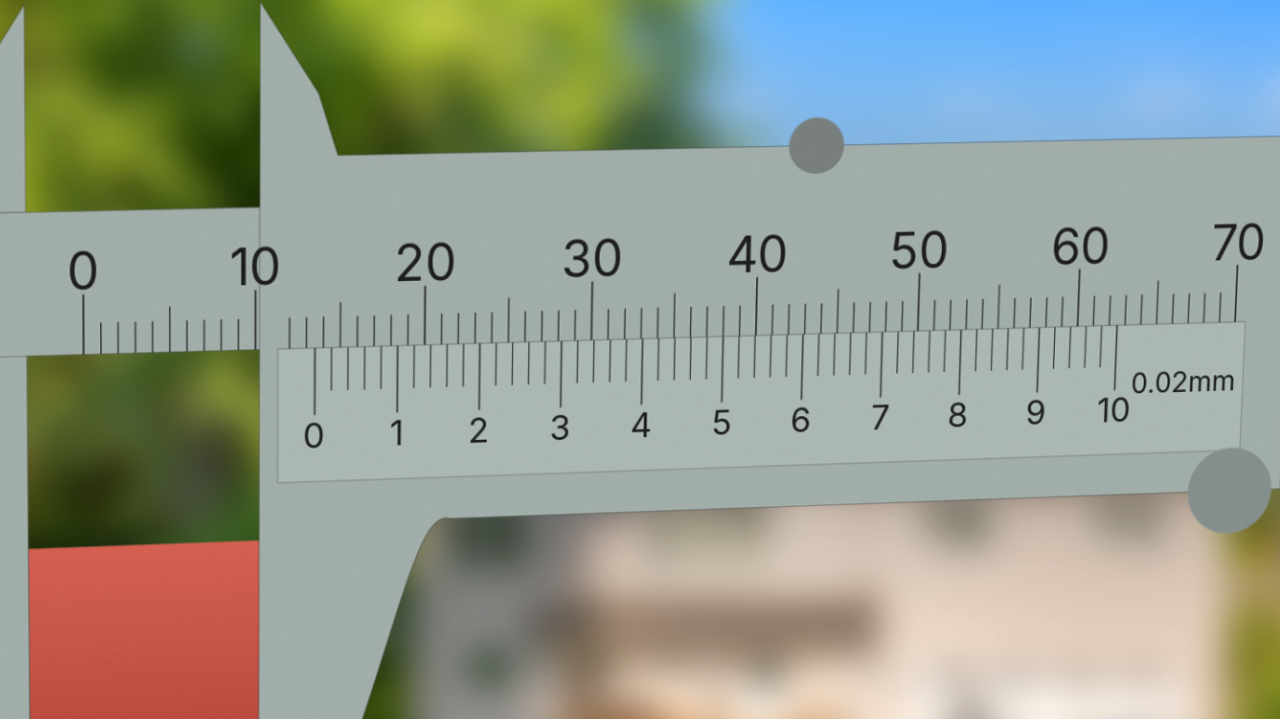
13.5 mm
